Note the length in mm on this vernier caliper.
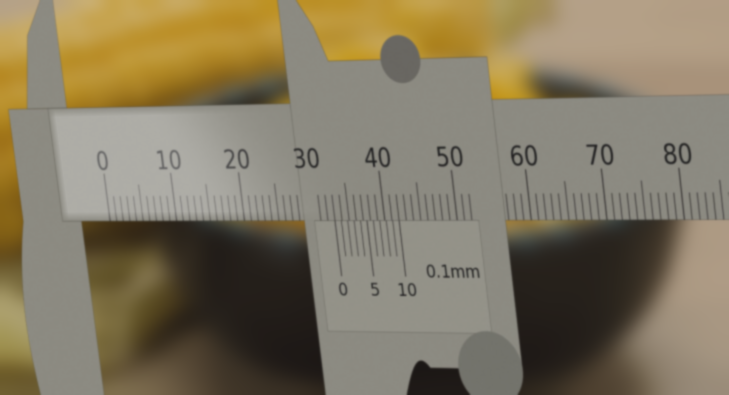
33.0 mm
